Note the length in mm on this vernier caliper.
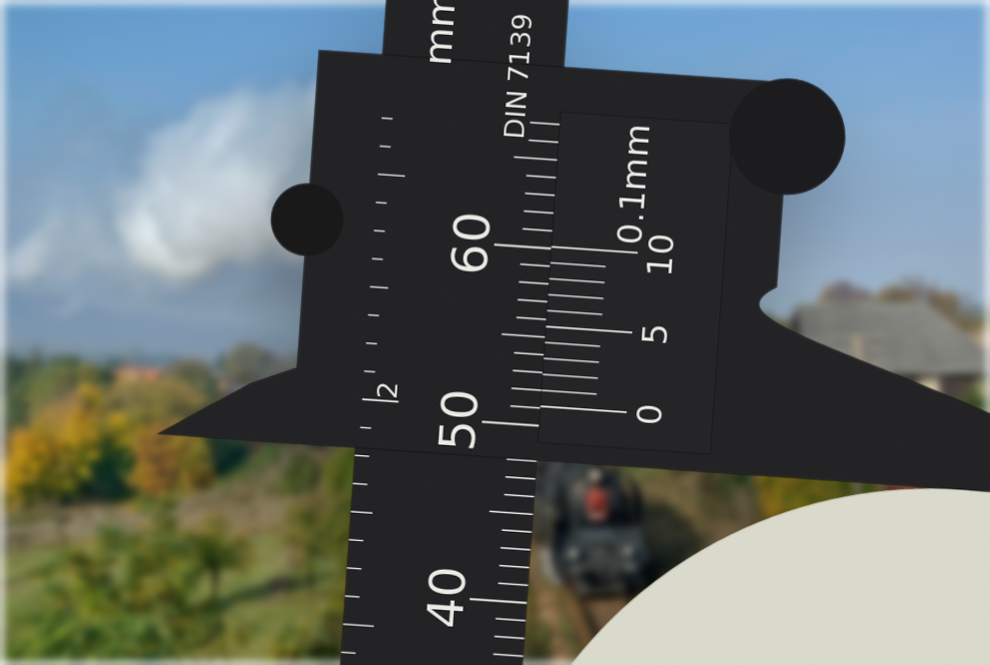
51.1 mm
